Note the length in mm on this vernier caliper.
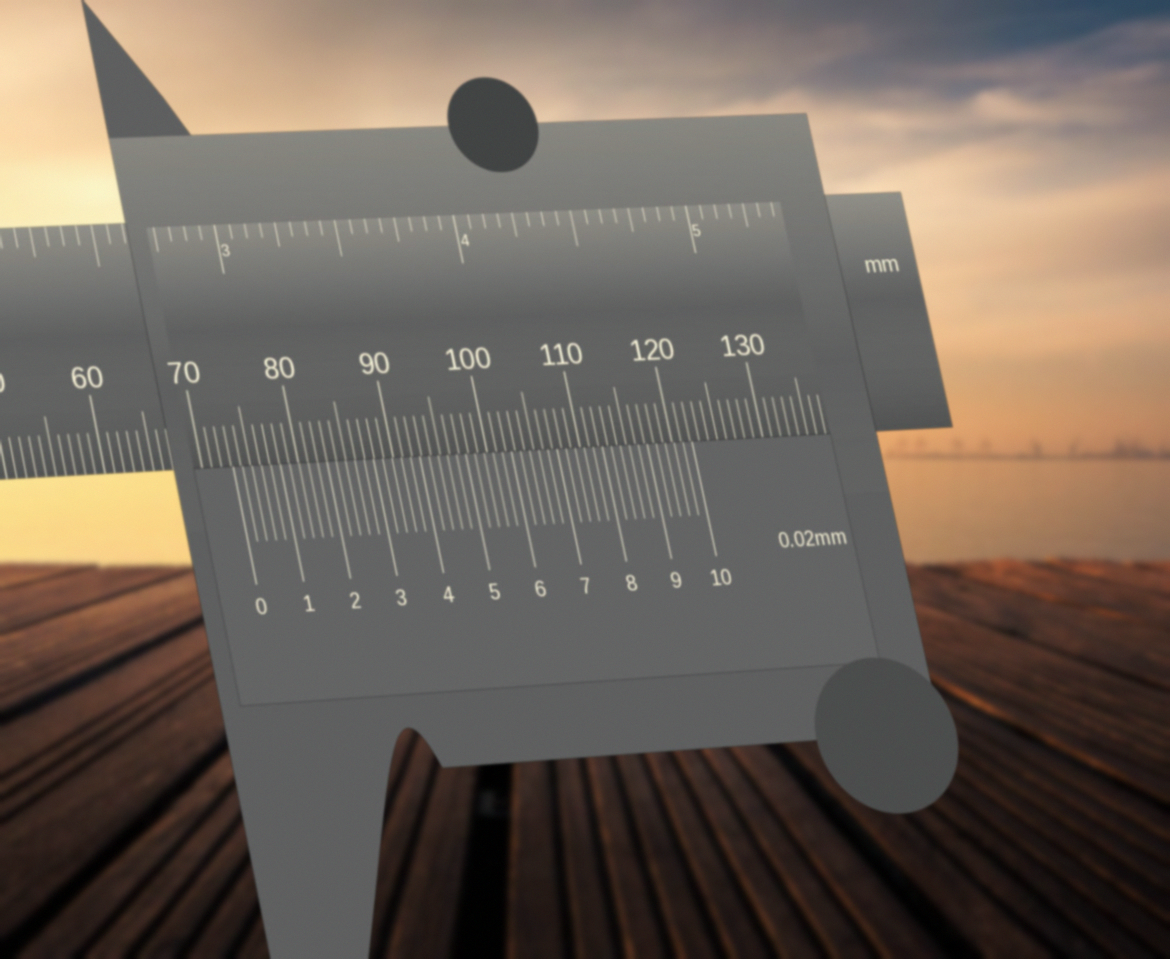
73.2 mm
